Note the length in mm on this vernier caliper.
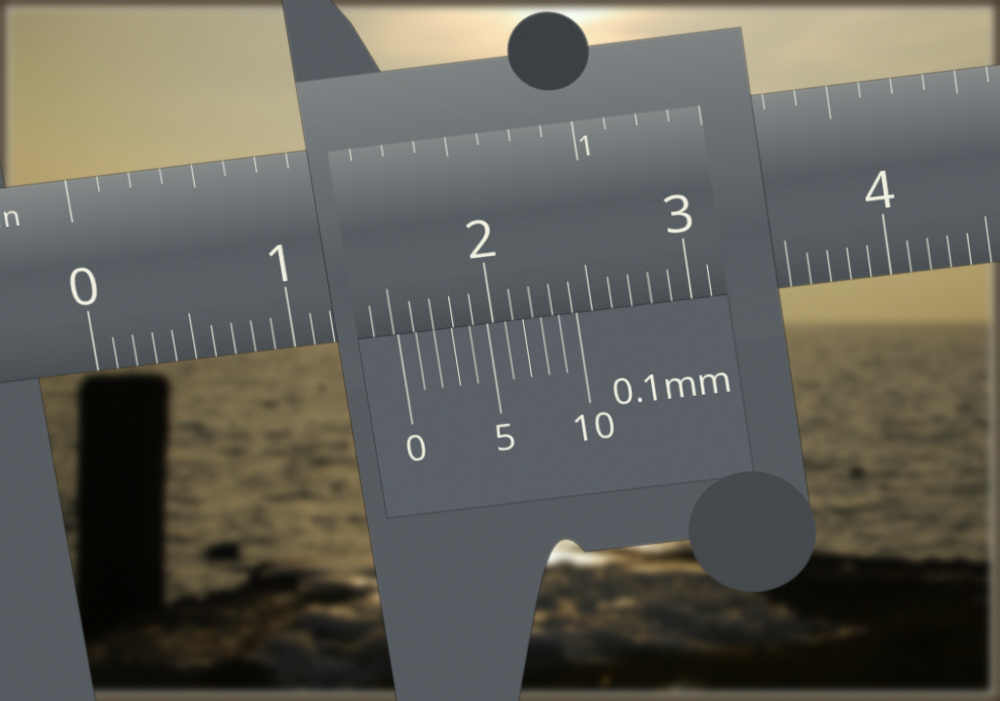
15.2 mm
